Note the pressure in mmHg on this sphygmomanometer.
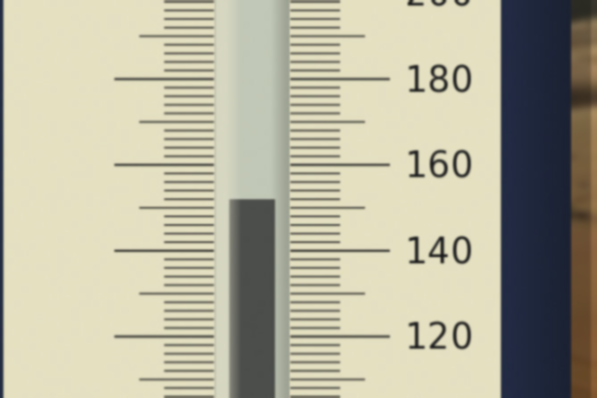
152 mmHg
